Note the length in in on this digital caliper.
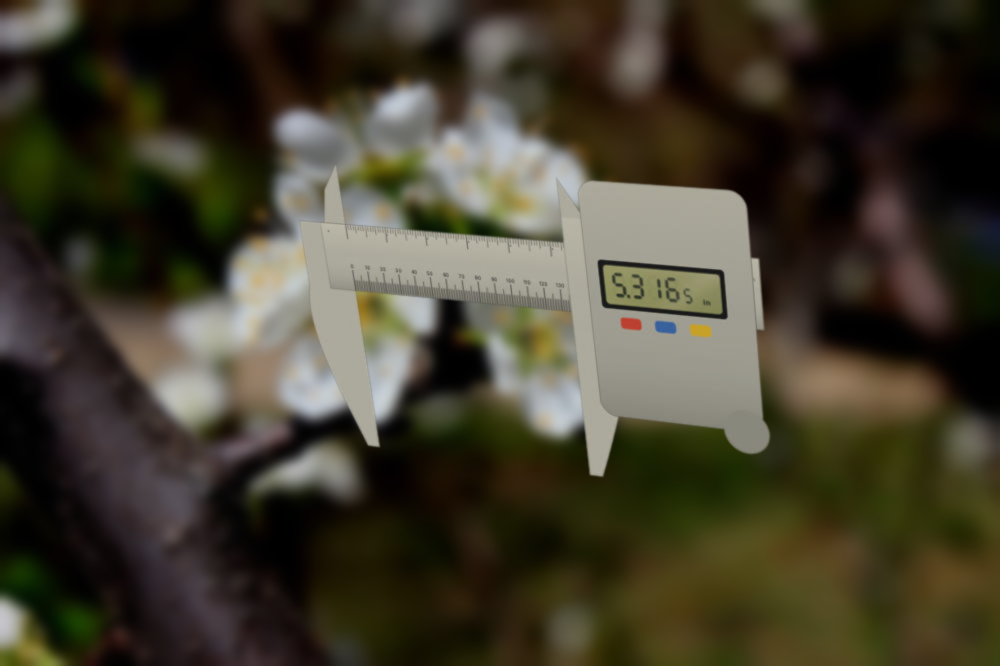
5.3165 in
